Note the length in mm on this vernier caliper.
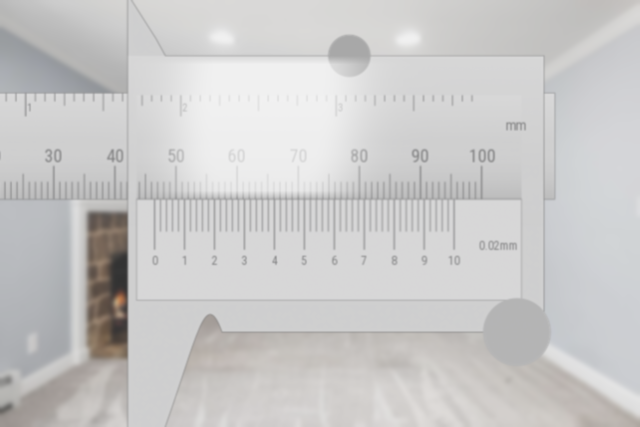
46.5 mm
